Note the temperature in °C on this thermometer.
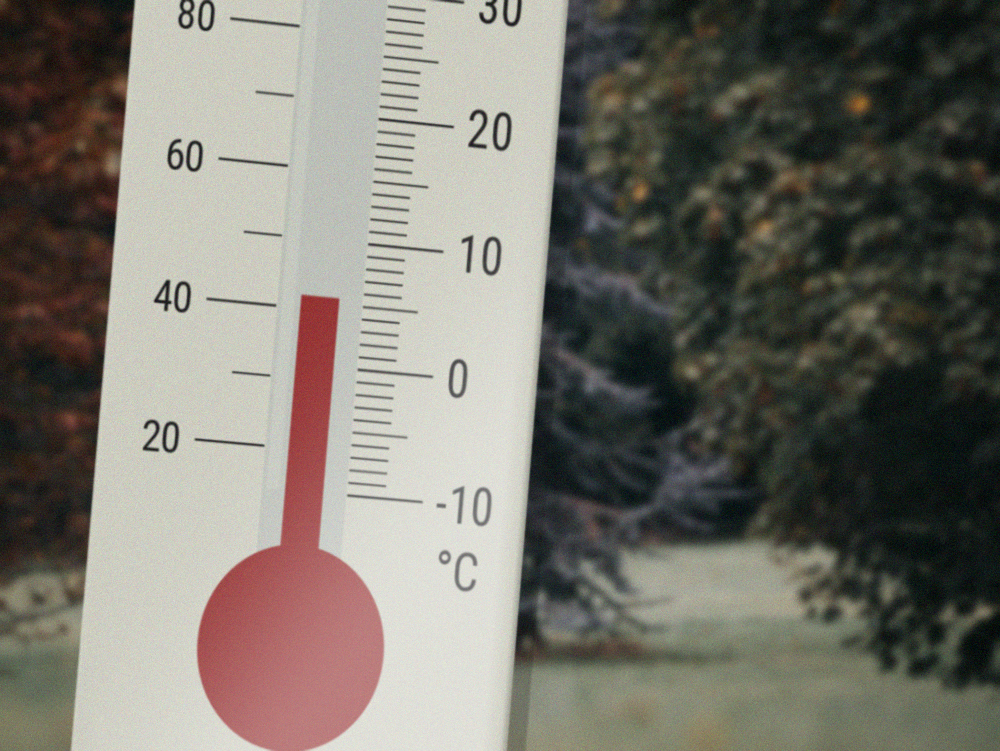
5.5 °C
